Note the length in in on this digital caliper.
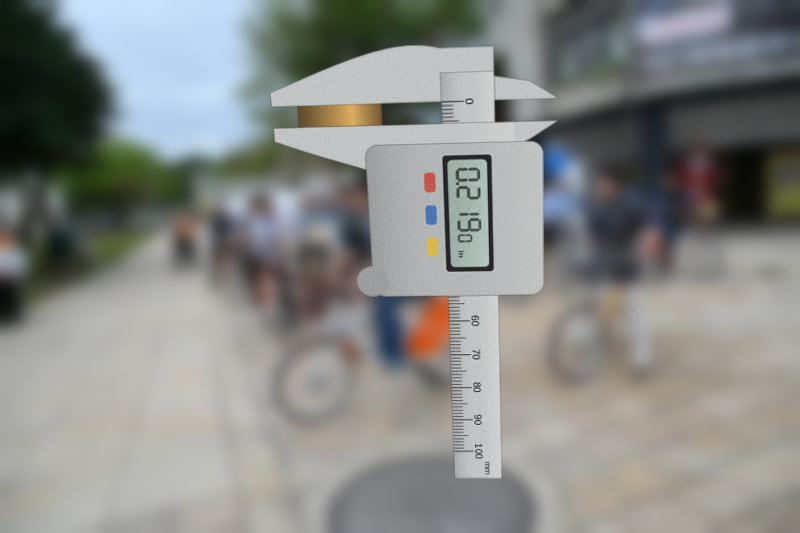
0.2190 in
